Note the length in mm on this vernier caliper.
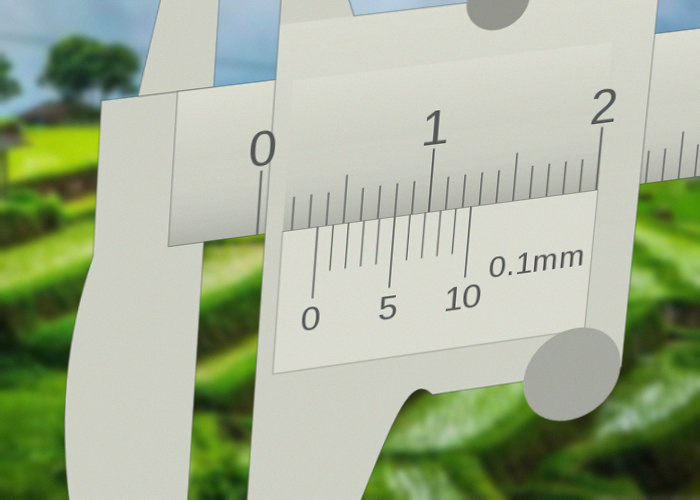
3.5 mm
